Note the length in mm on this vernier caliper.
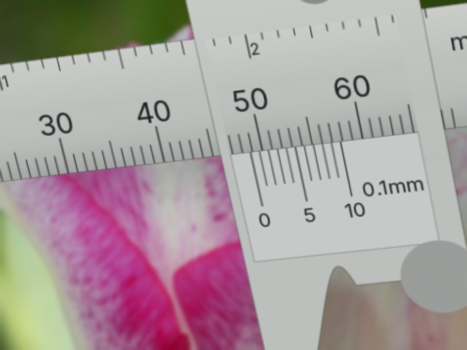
48.8 mm
